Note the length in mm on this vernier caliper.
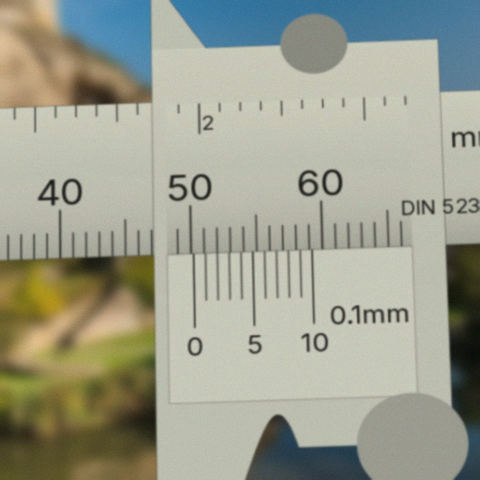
50.2 mm
